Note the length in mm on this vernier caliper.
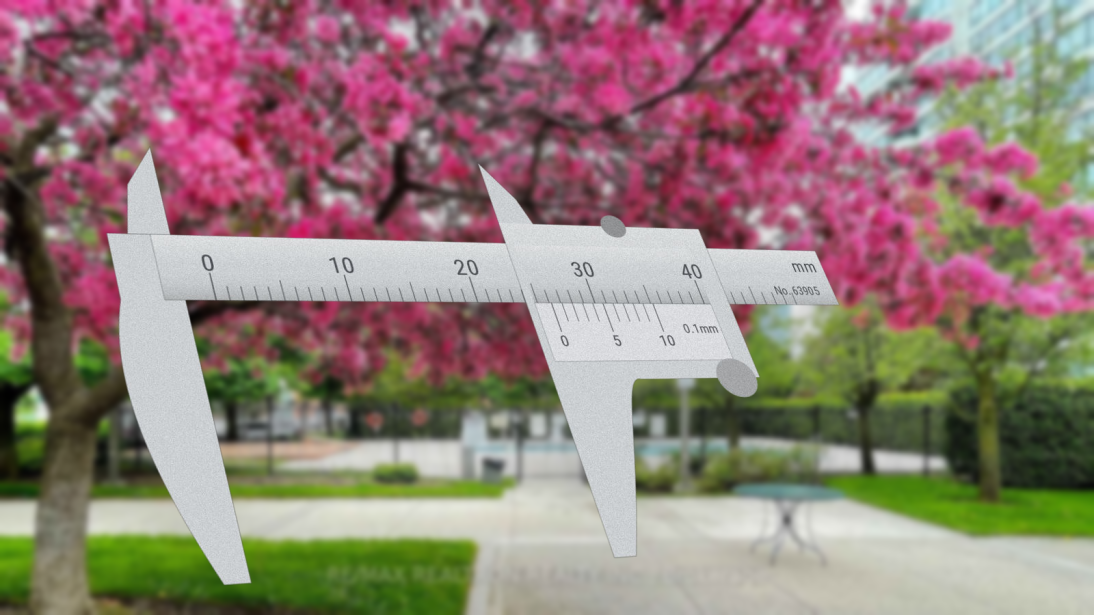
26.2 mm
